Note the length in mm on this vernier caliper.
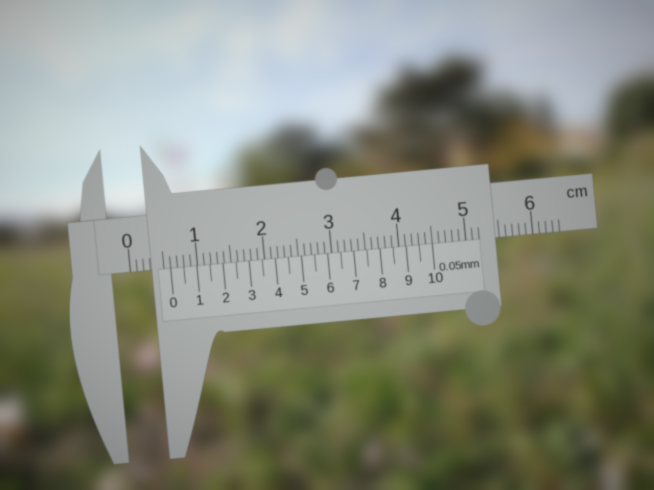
6.0 mm
